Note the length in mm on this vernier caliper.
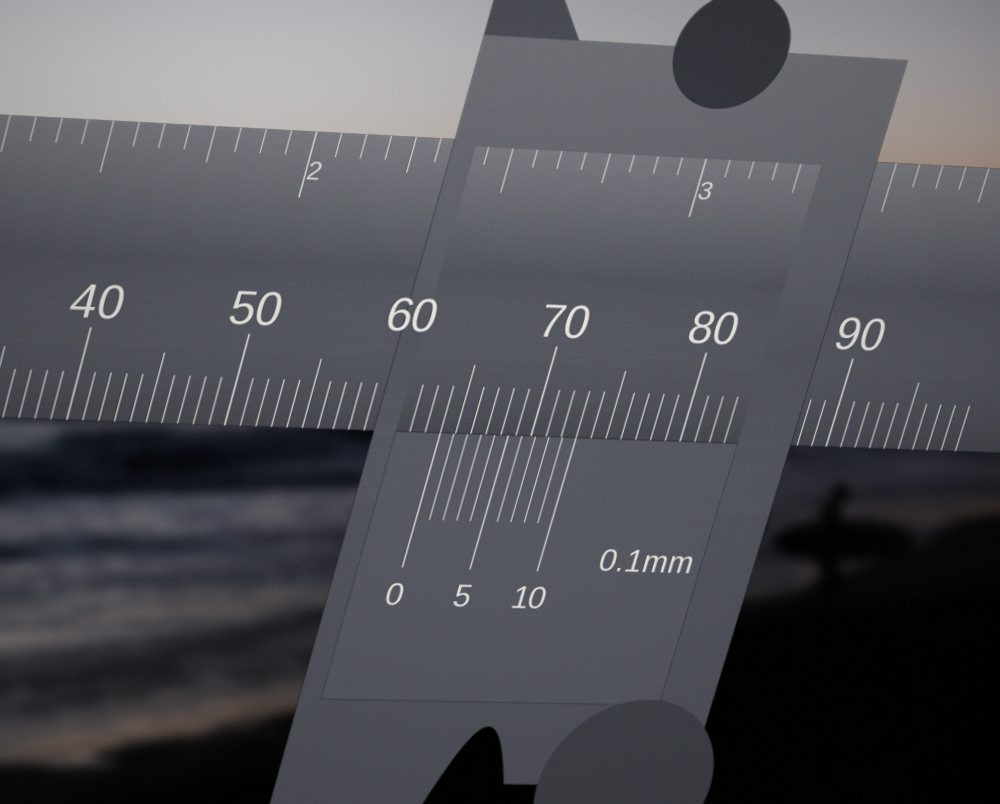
64.0 mm
